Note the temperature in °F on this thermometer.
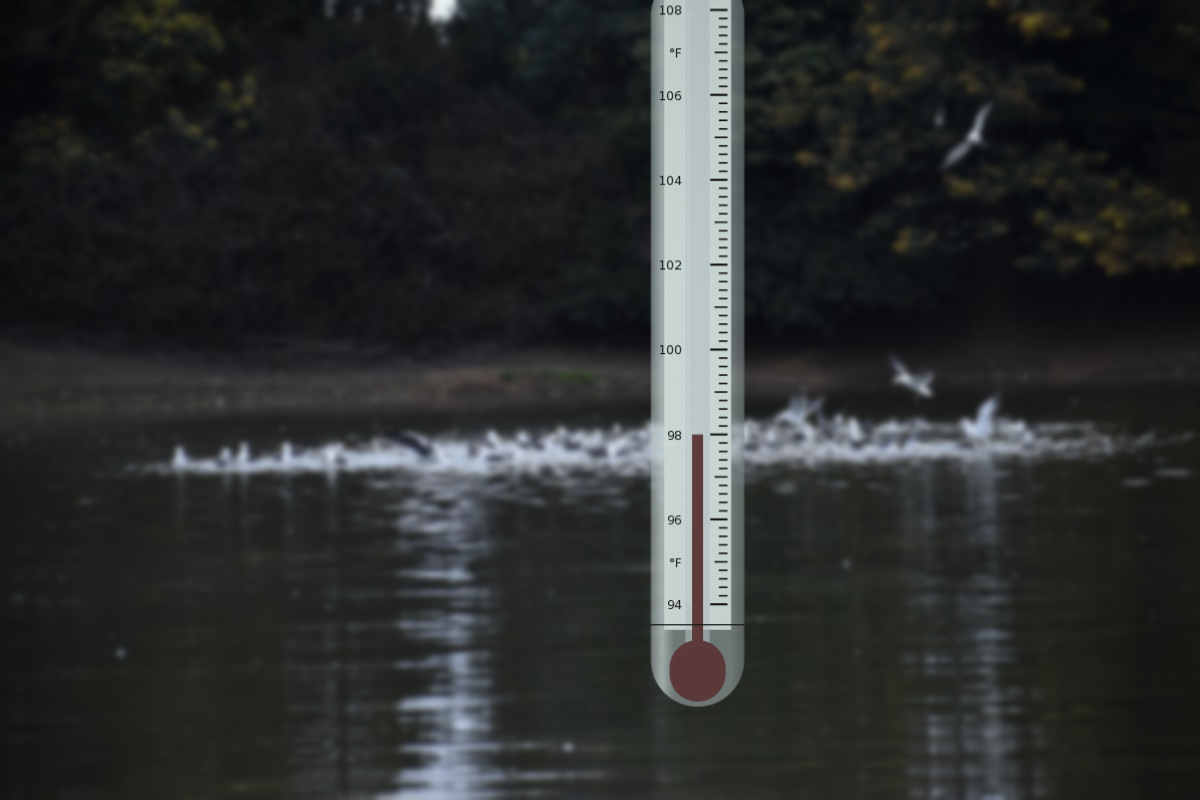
98 °F
